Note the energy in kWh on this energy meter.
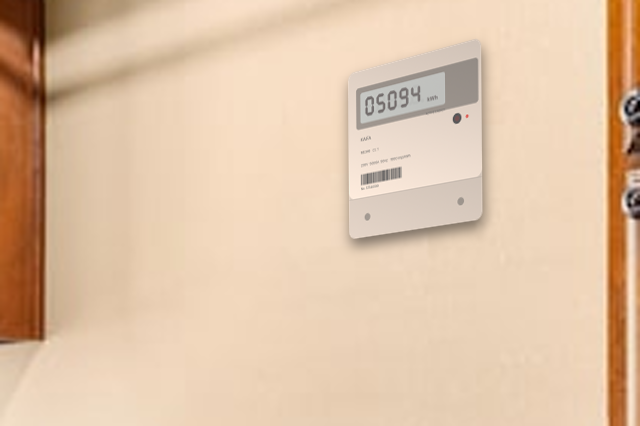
5094 kWh
